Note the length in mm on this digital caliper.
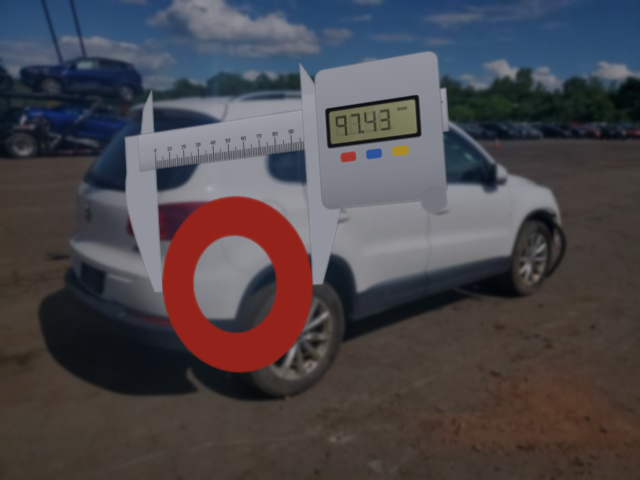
97.43 mm
